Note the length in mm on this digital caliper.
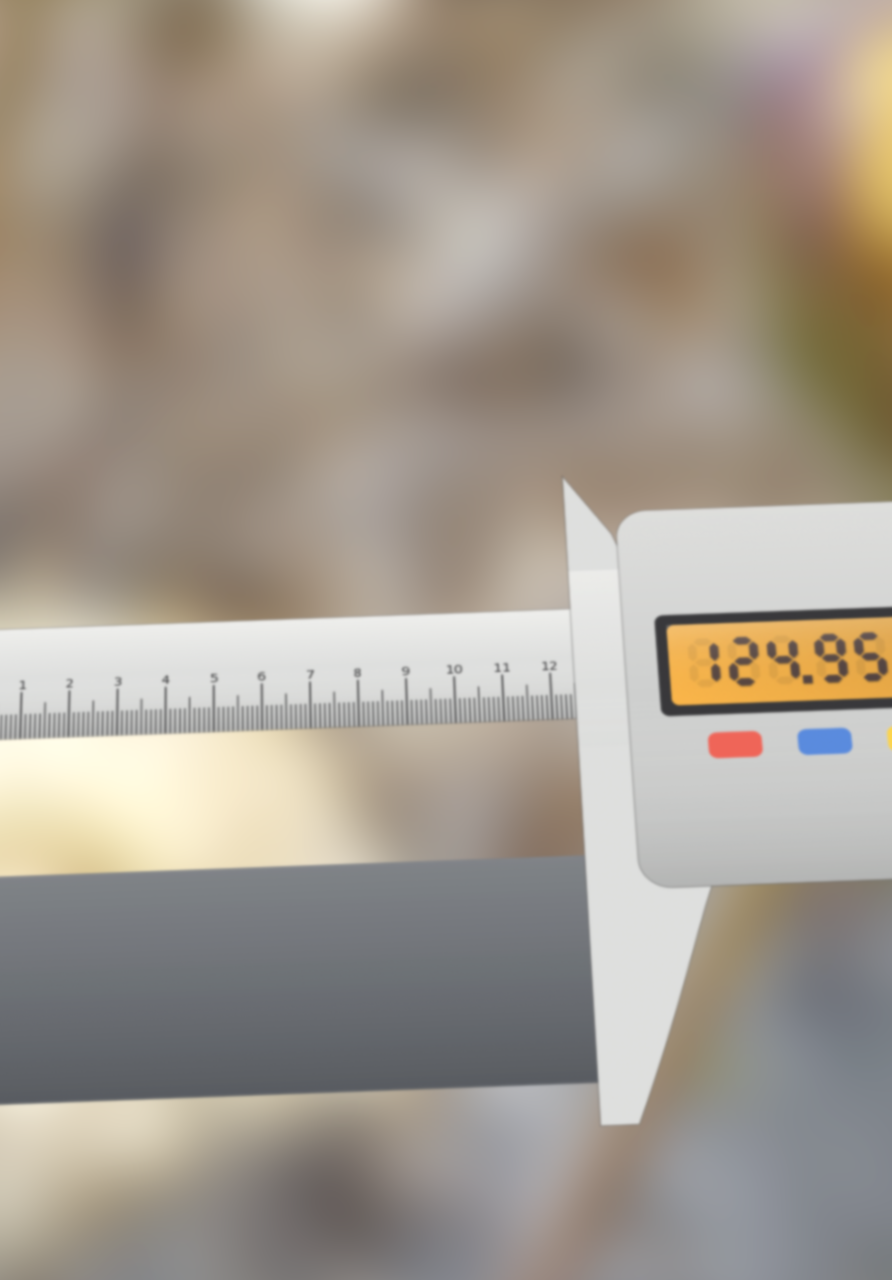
124.95 mm
